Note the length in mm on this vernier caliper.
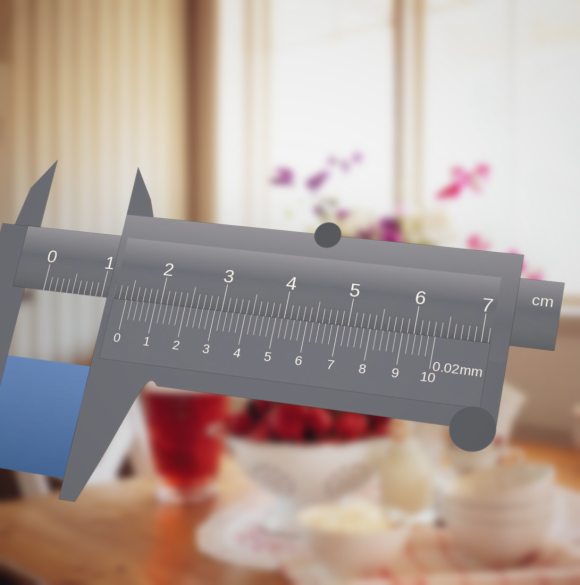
14.2 mm
